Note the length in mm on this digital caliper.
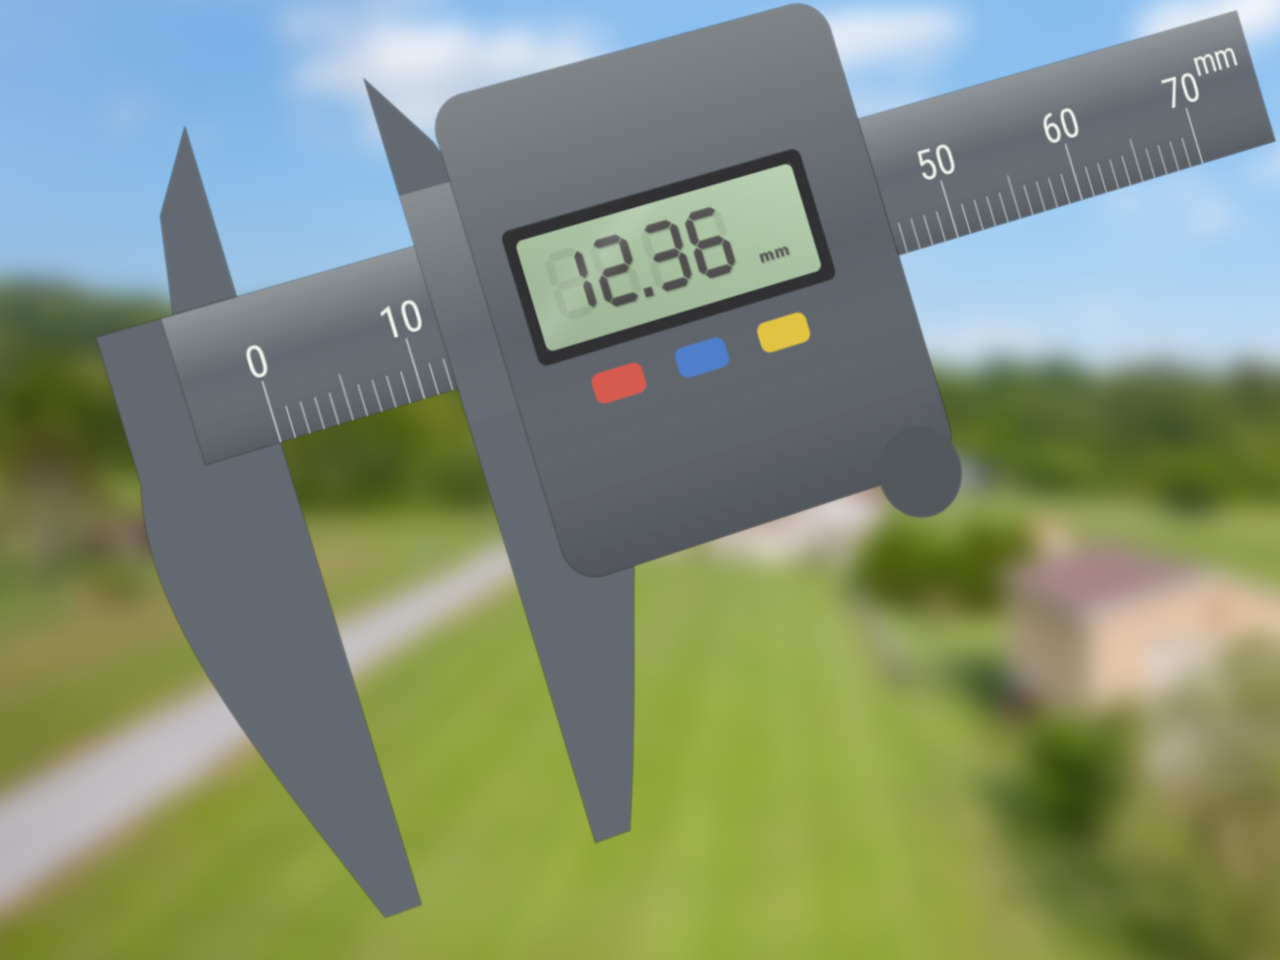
12.36 mm
